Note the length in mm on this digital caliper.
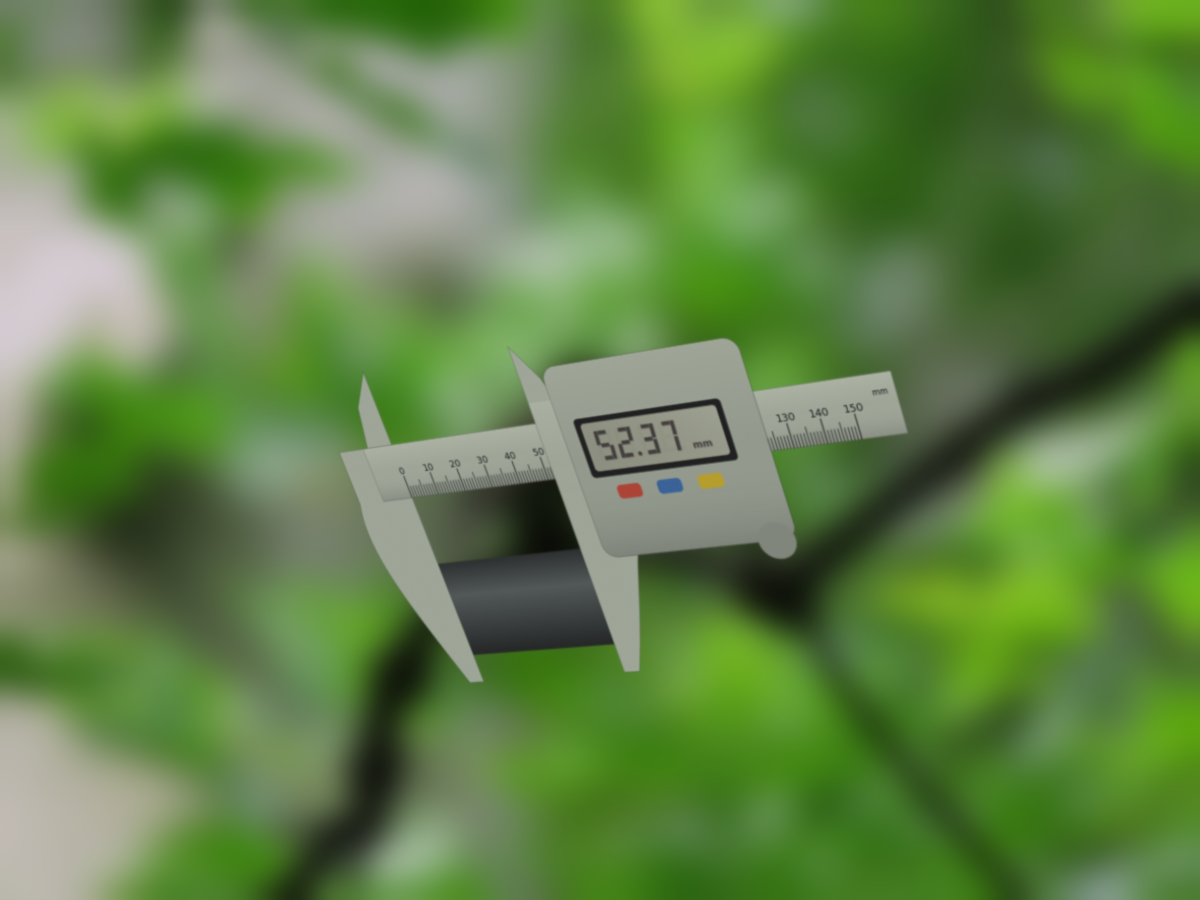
52.37 mm
